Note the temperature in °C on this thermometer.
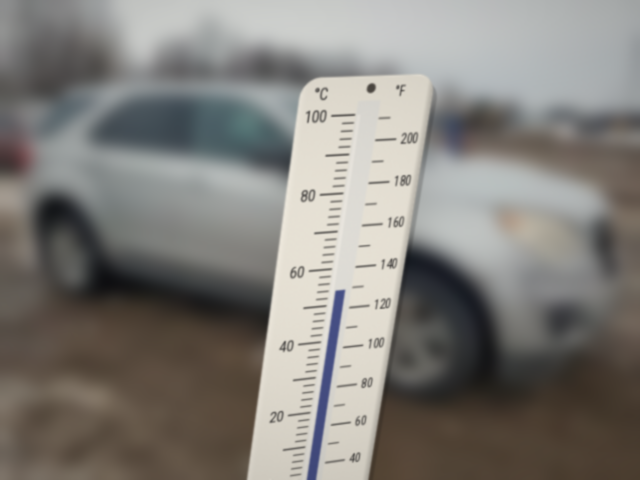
54 °C
